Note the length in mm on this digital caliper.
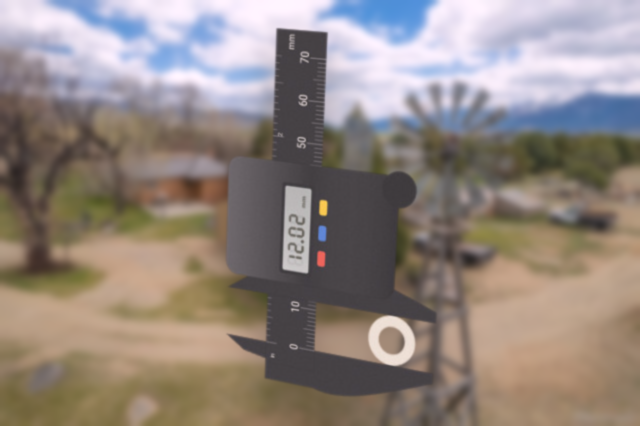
12.02 mm
